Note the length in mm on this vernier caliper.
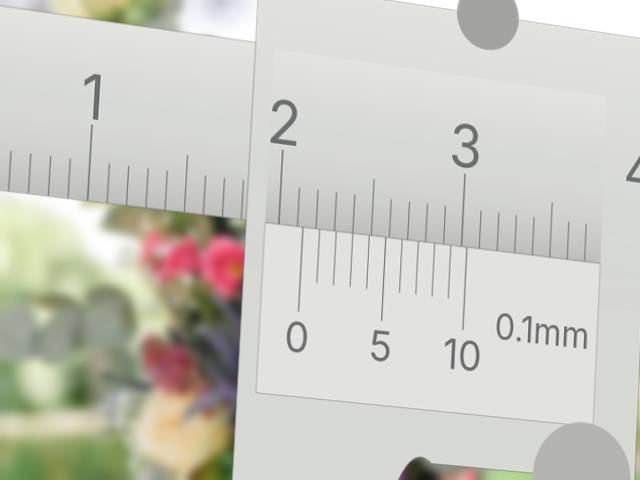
21.3 mm
